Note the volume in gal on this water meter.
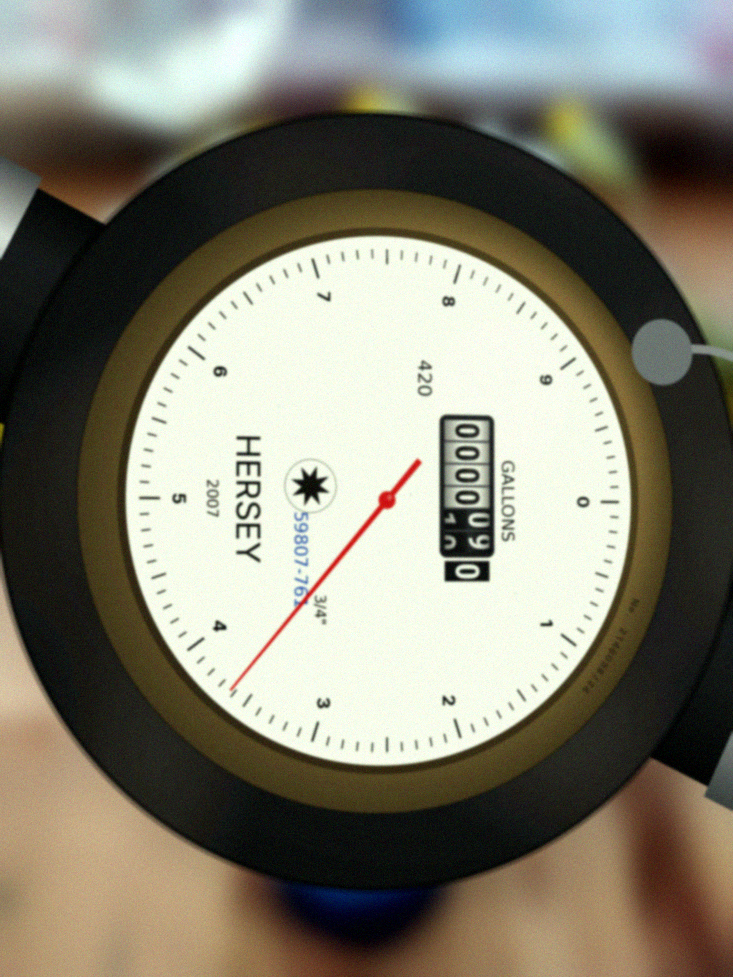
93.6 gal
